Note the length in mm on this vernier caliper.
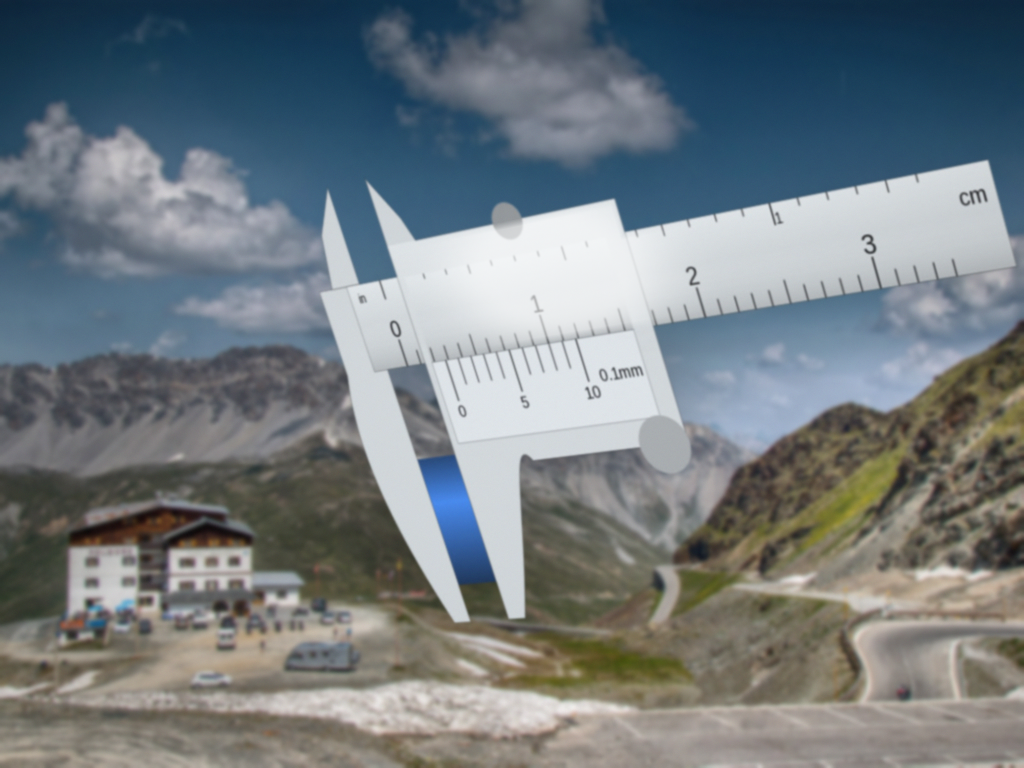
2.8 mm
